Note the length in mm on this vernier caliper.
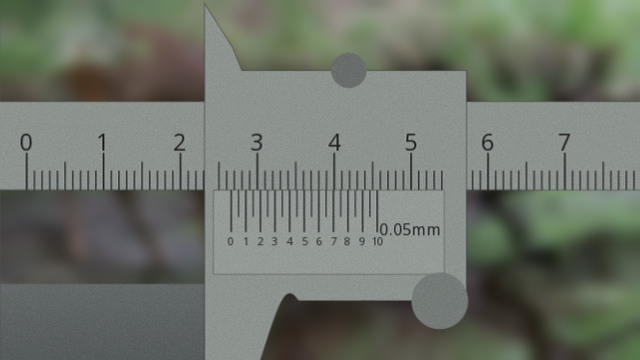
26.6 mm
